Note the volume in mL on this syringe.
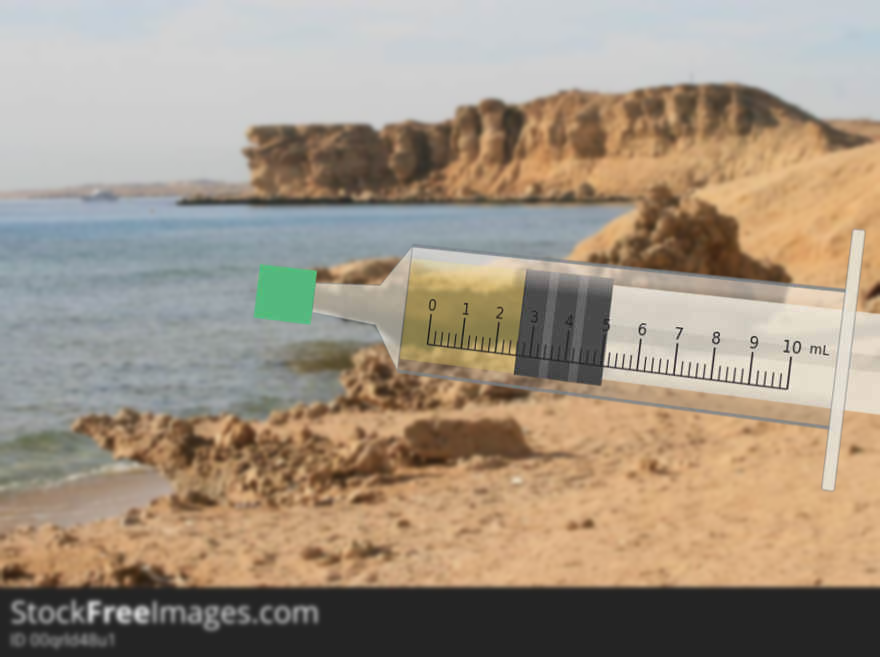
2.6 mL
